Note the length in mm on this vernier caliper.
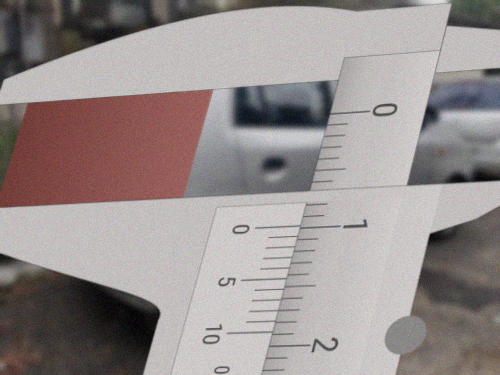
9.8 mm
